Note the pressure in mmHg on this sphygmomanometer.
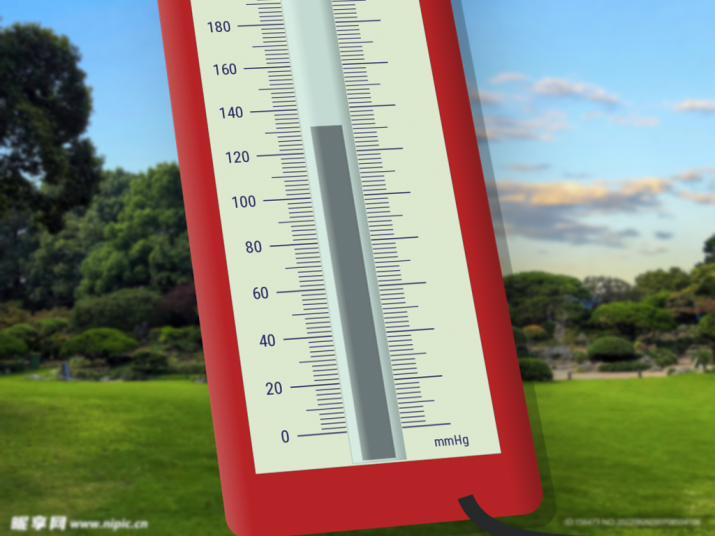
132 mmHg
